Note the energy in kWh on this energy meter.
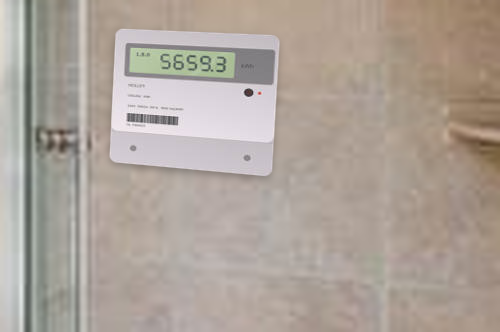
5659.3 kWh
